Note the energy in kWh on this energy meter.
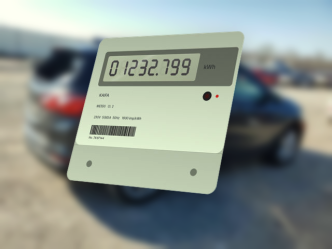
1232.799 kWh
